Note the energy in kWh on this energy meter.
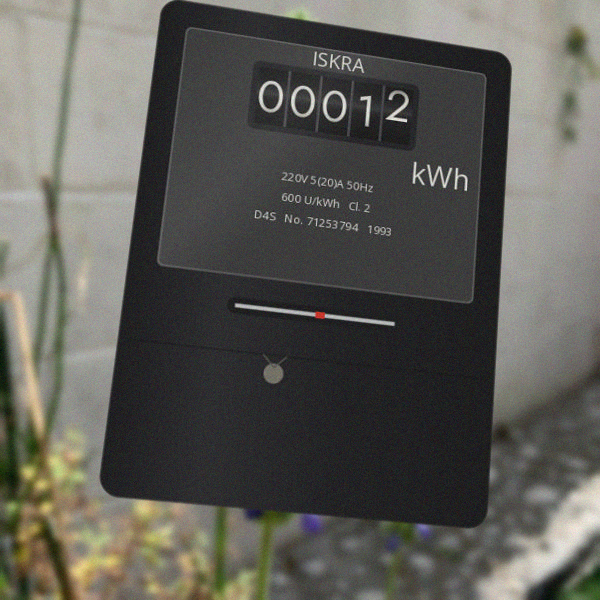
12 kWh
